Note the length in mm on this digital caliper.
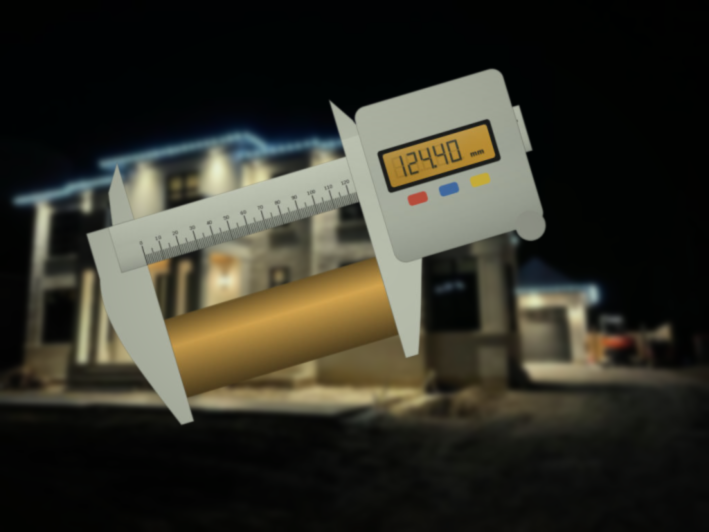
124.40 mm
